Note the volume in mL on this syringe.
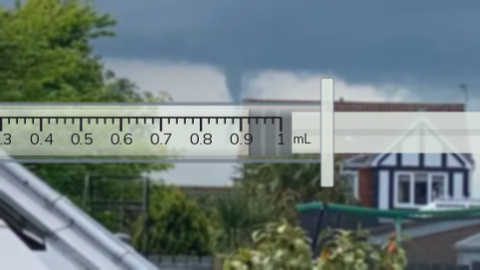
0.92 mL
